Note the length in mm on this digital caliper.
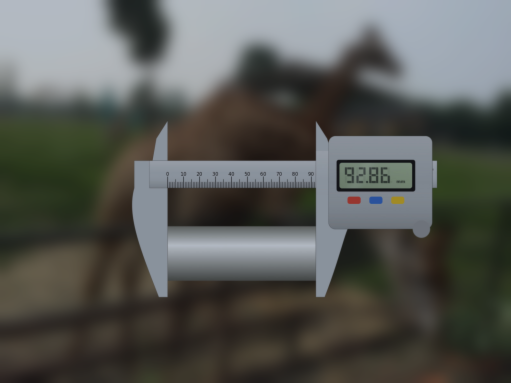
92.86 mm
